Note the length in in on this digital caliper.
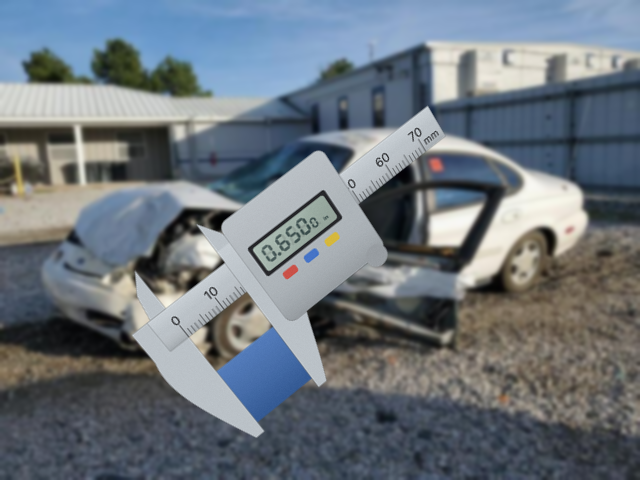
0.6500 in
